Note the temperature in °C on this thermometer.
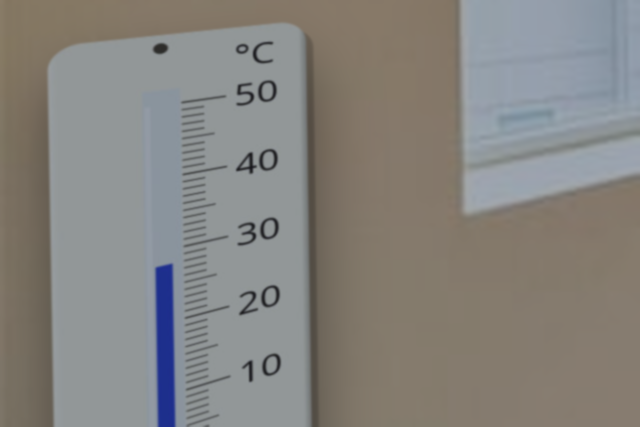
28 °C
